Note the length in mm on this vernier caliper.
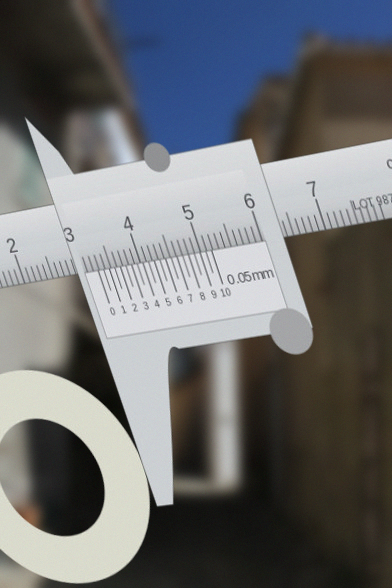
32.8 mm
